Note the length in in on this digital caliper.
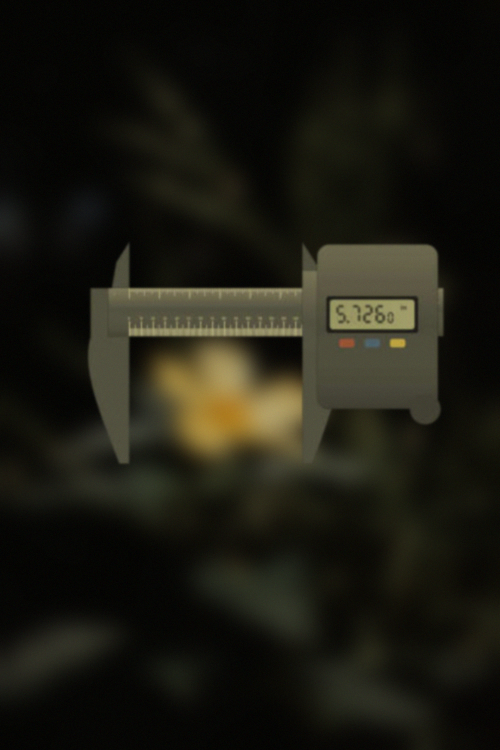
5.7260 in
